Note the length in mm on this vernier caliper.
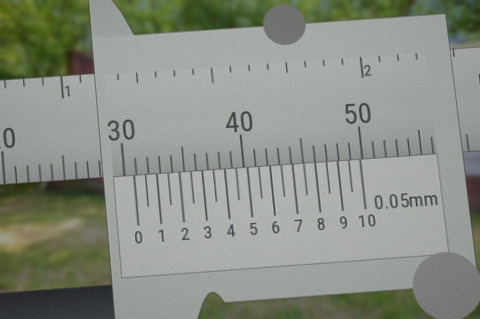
30.8 mm
